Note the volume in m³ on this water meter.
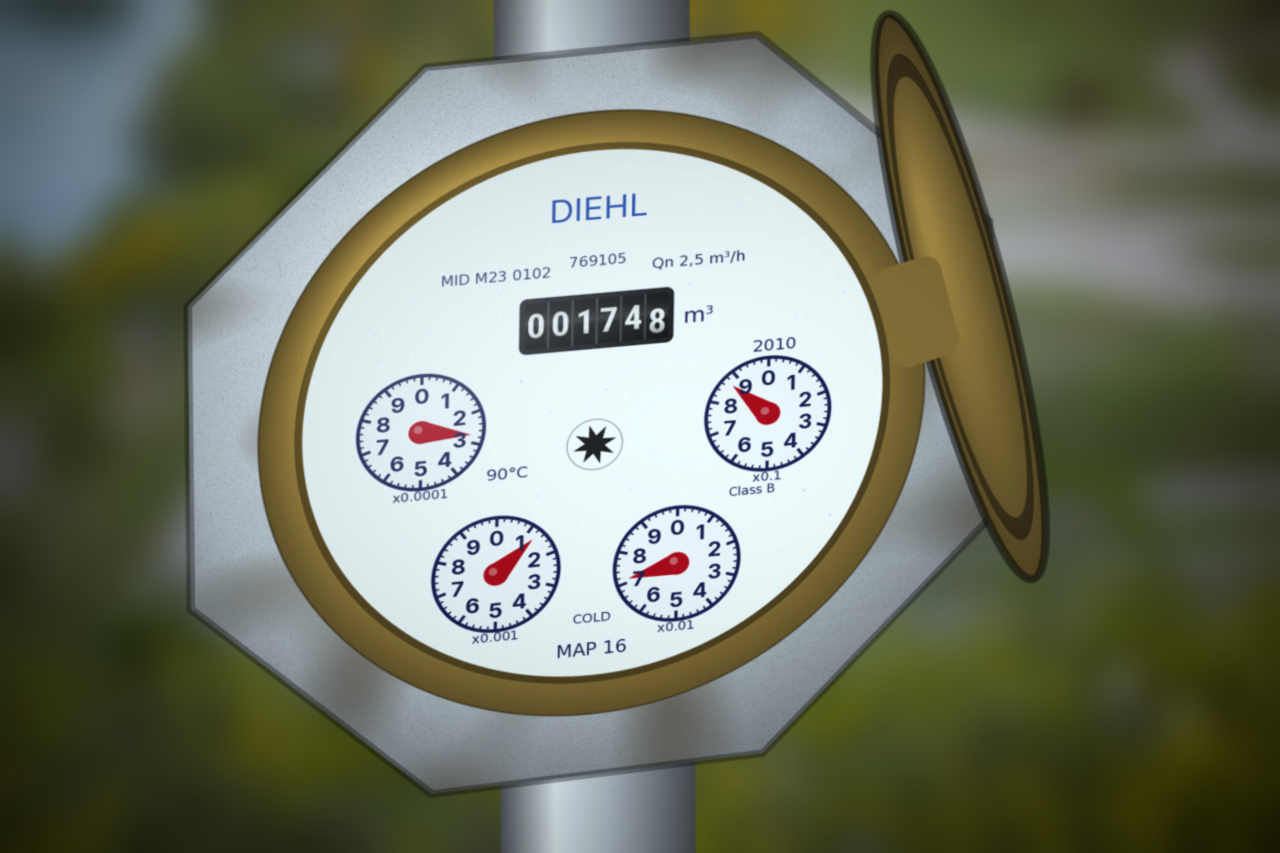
1747.8712 m³
